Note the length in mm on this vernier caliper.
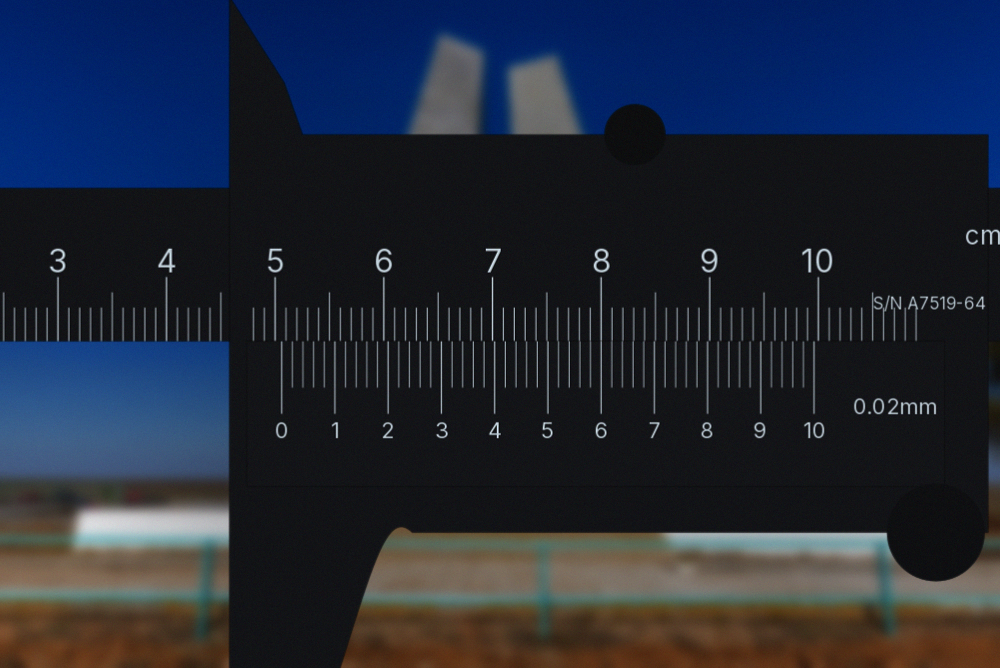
50.6 mm
